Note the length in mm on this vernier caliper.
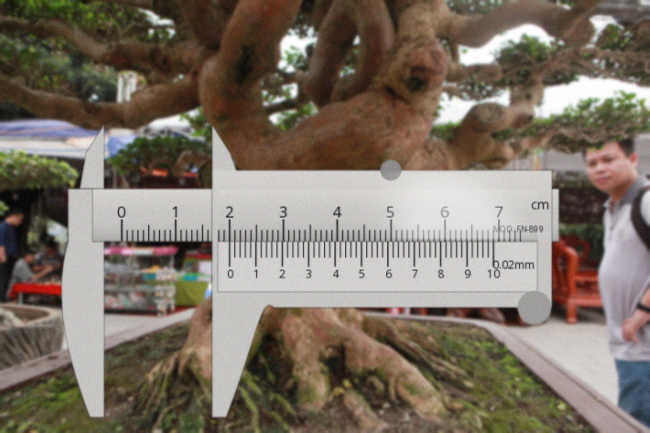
20.0 mm
